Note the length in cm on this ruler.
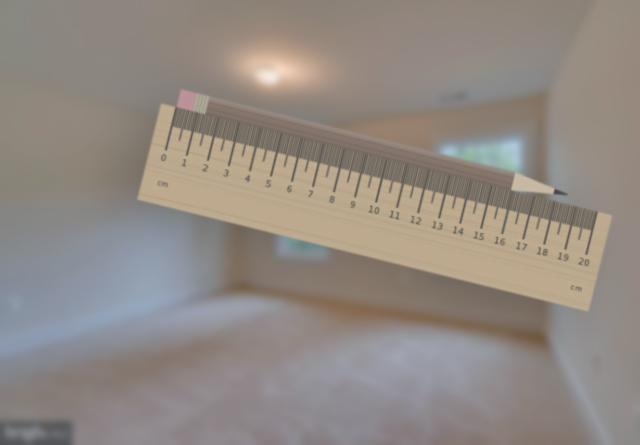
18.5 cm
